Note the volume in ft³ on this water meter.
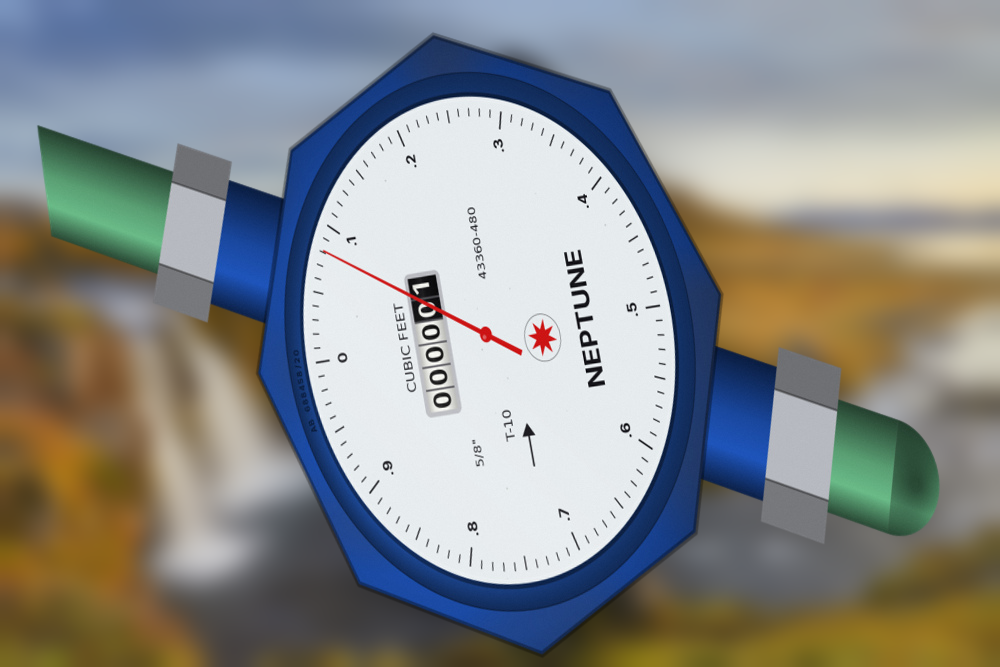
1.08 ft³
